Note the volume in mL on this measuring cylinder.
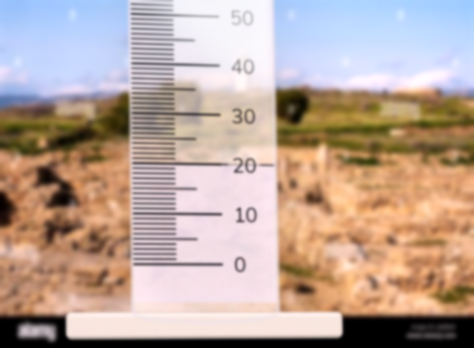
20 mL
